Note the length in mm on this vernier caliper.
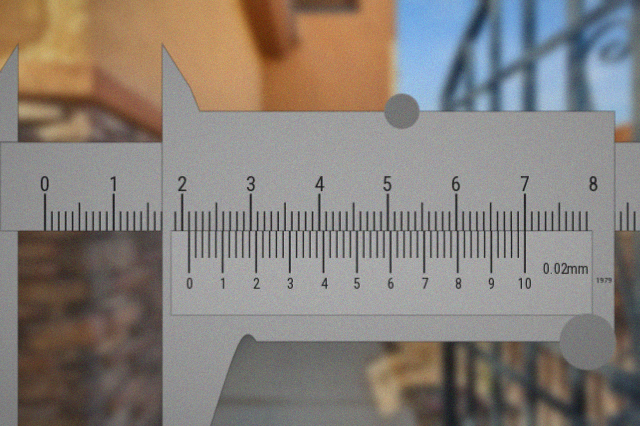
21.0 mm
